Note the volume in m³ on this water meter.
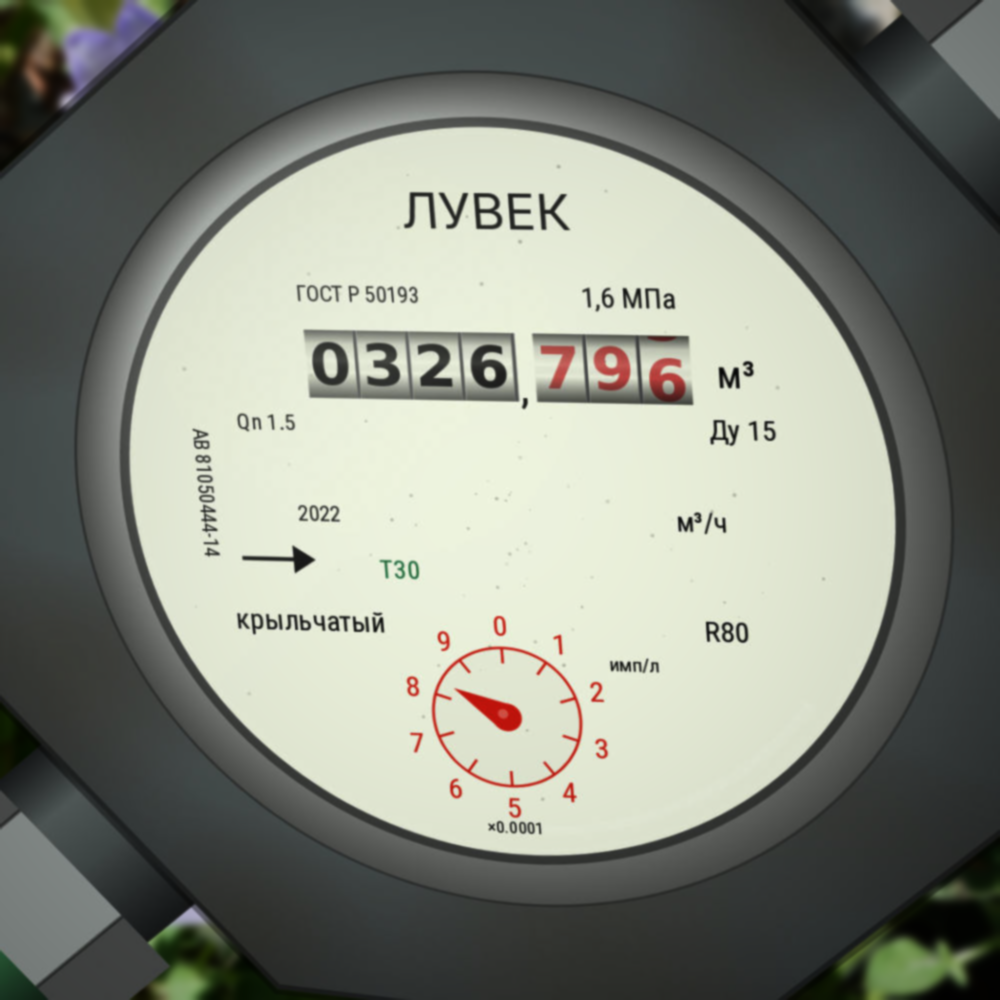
326.7958 m³
